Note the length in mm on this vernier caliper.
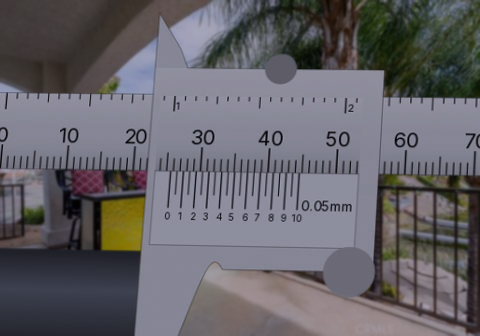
25.6 mm
